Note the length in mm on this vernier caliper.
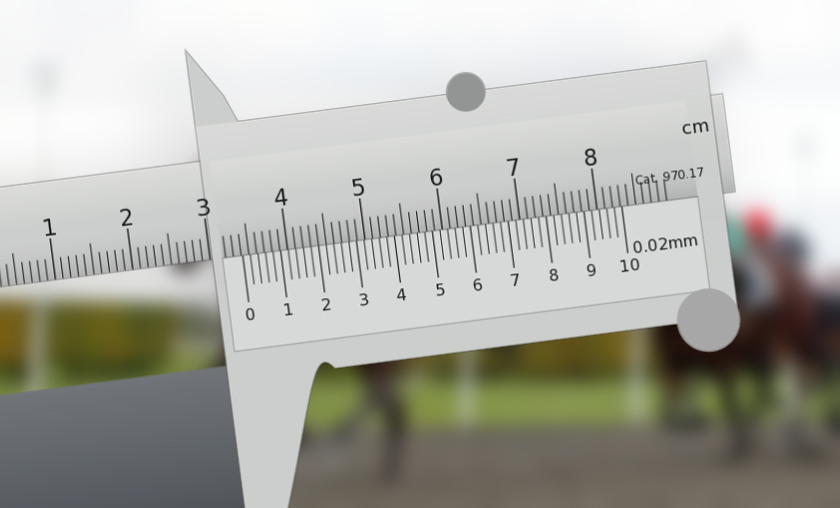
34.2 mm
